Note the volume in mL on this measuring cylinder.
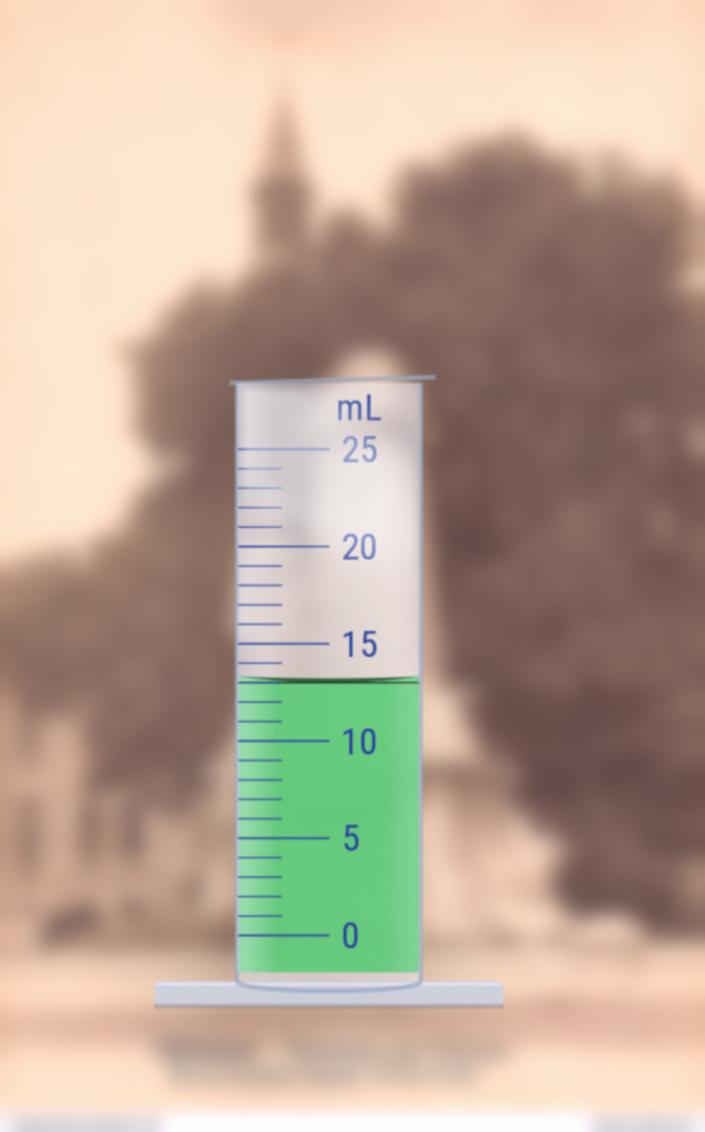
13 mL
